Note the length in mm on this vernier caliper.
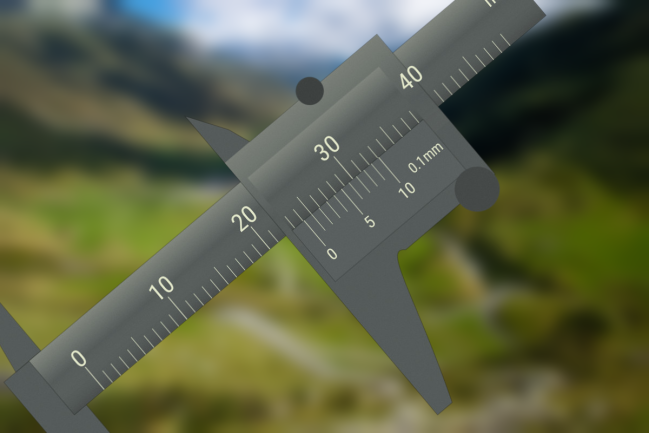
24.1 mm
